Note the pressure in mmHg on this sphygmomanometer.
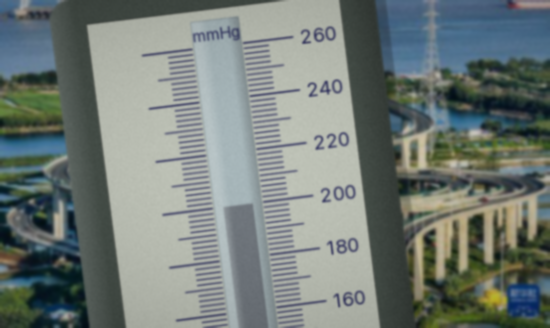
200 mmHg
